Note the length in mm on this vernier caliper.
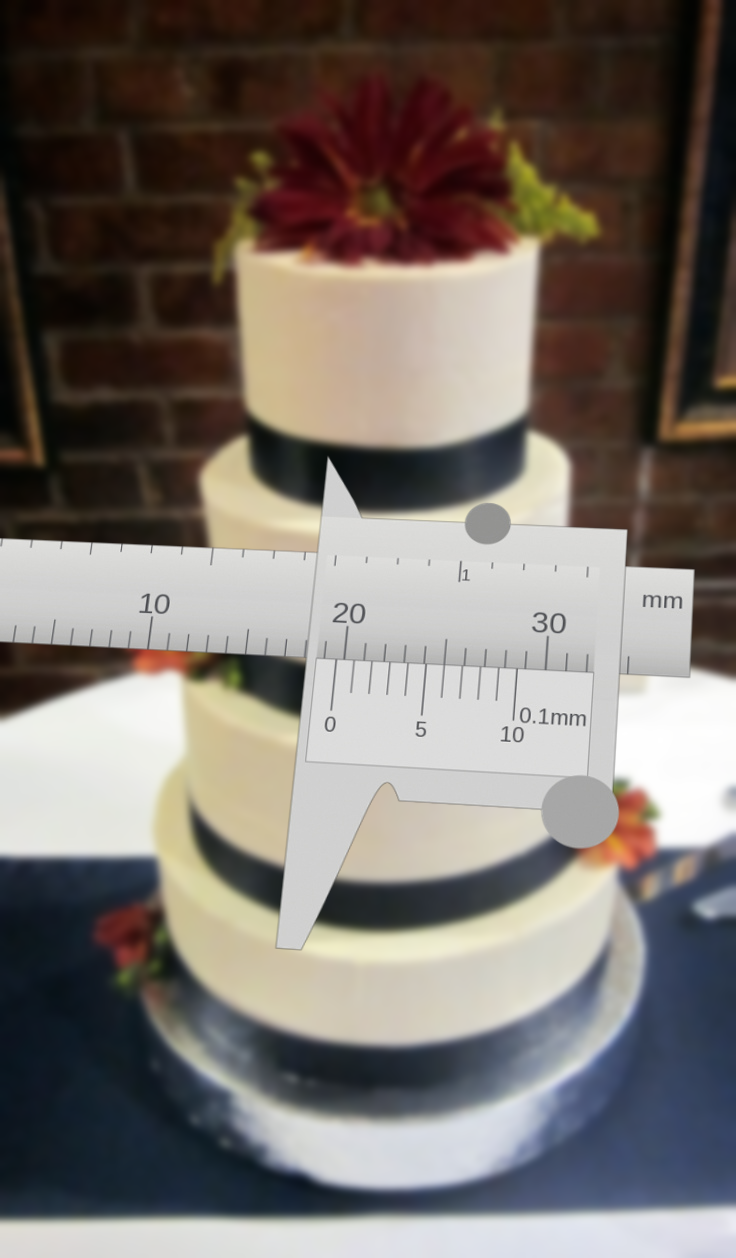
19.6 mm
